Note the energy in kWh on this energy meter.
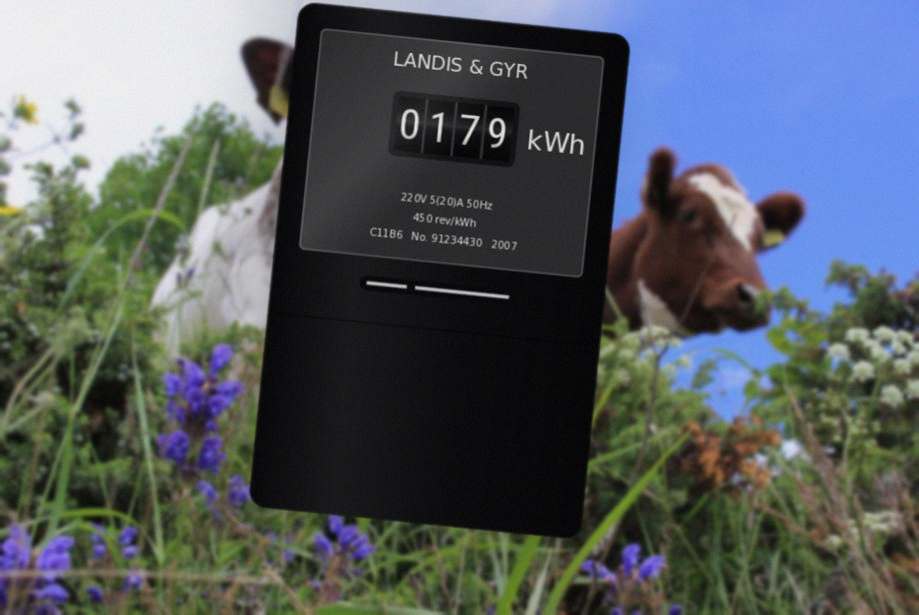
179 kWh
